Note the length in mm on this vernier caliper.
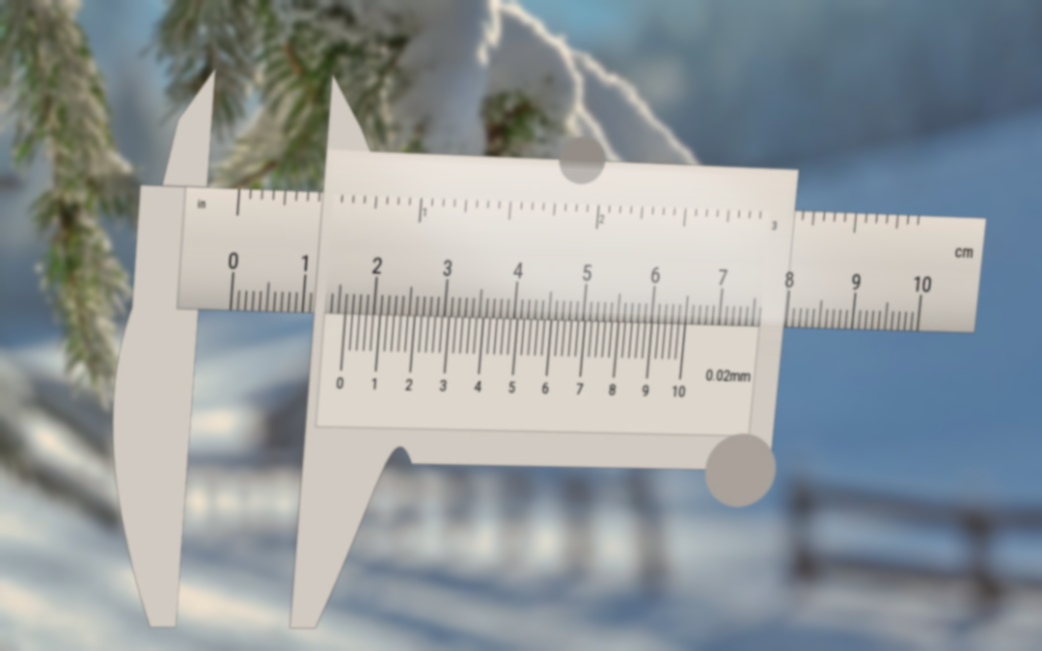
16.0 mm
